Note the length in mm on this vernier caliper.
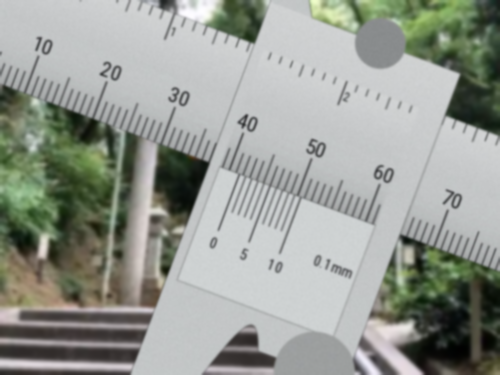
41.5 mm
